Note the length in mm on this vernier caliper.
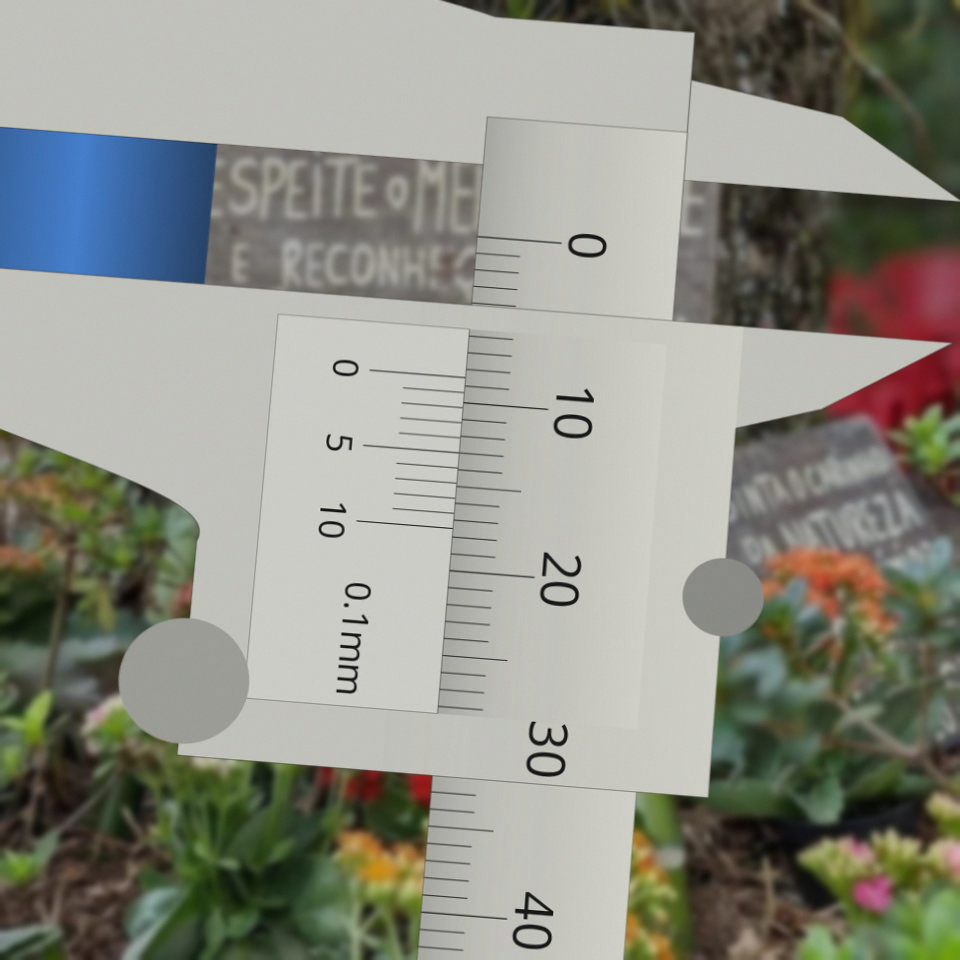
8.5 mm
